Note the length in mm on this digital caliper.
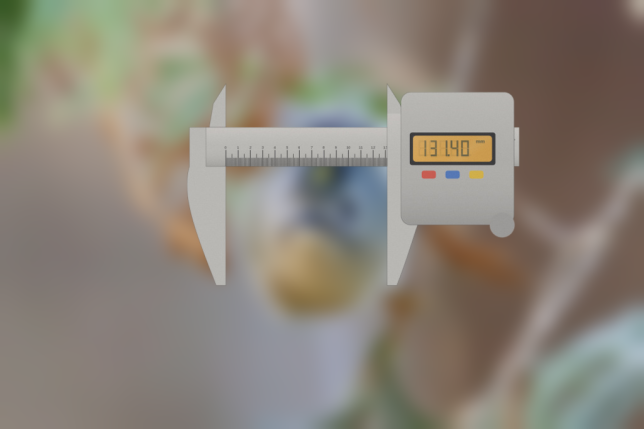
131.40 mm
